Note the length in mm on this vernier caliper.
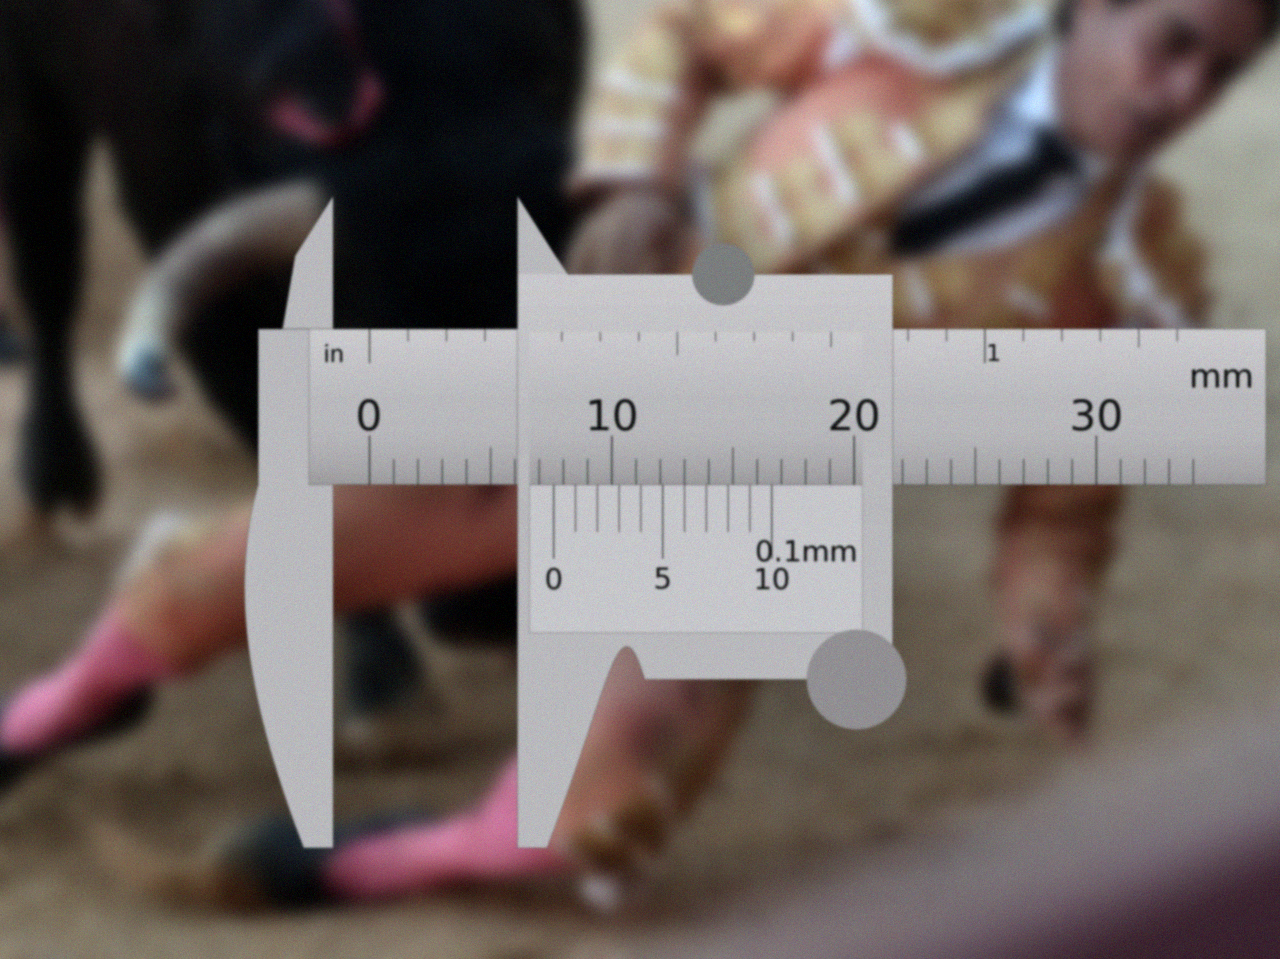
7.6 mm
